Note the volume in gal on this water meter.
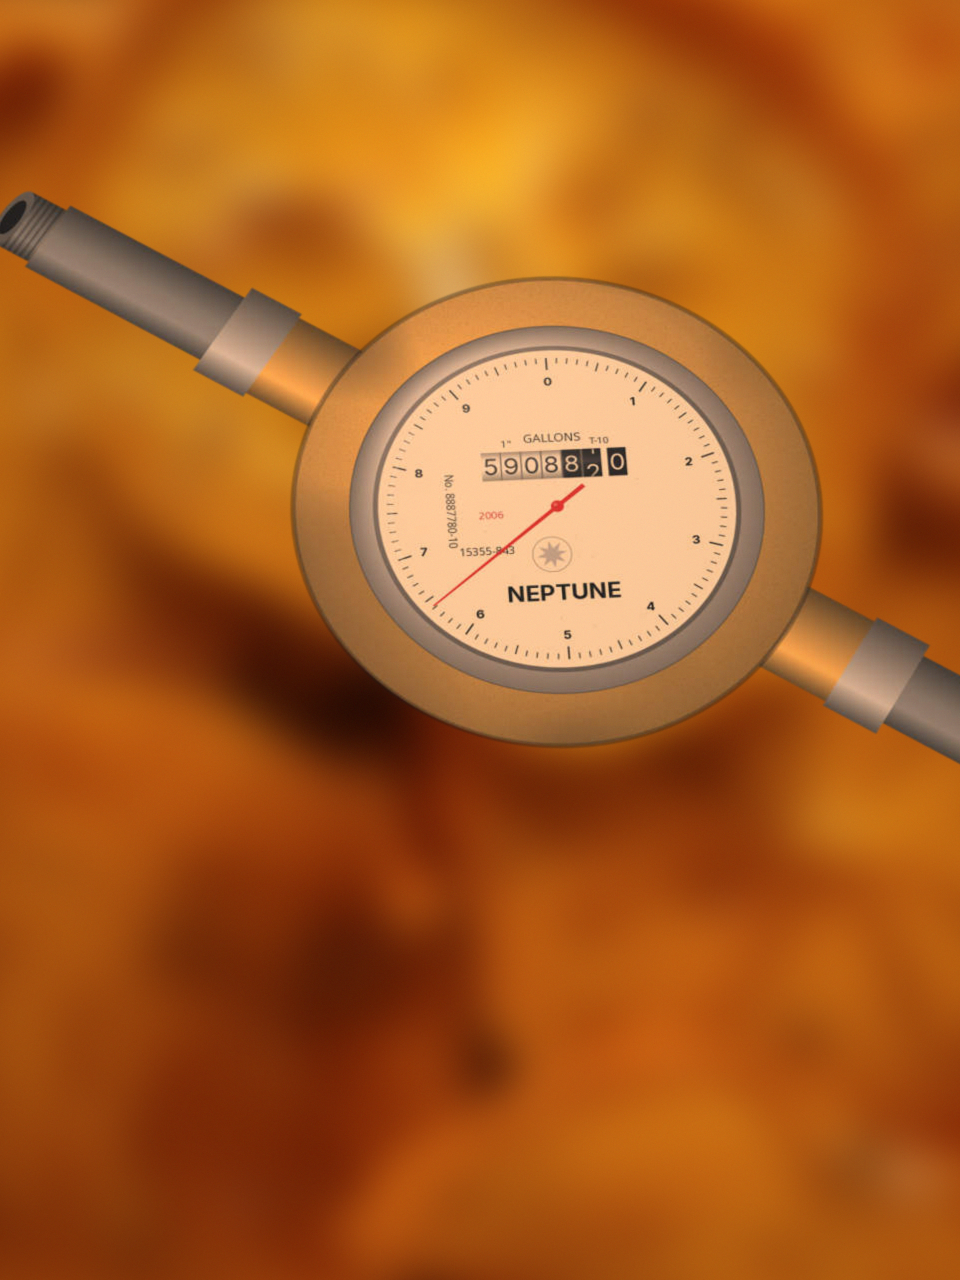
5908816.4 gal
